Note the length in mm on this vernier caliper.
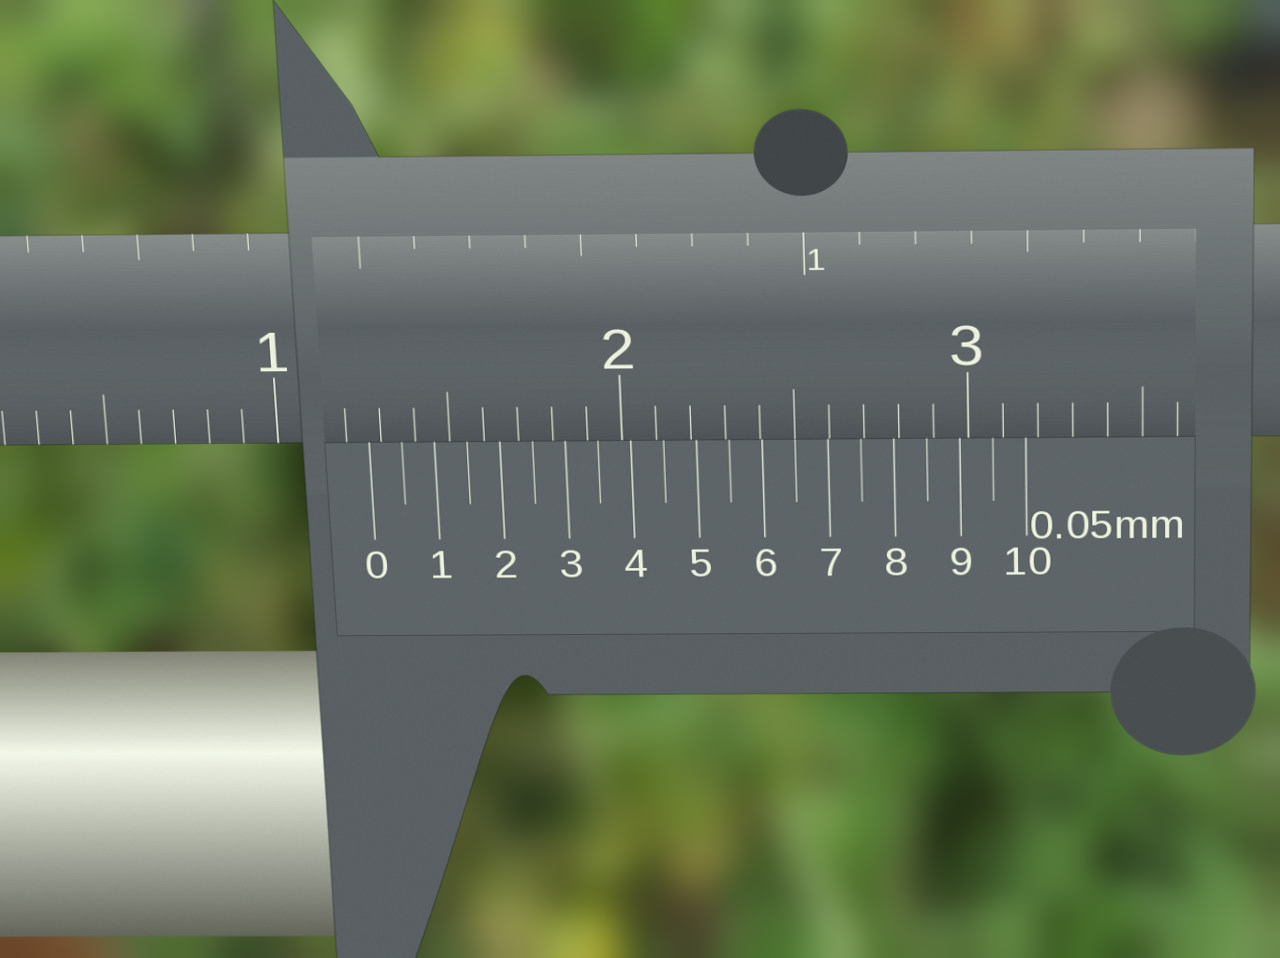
12.65 mm
